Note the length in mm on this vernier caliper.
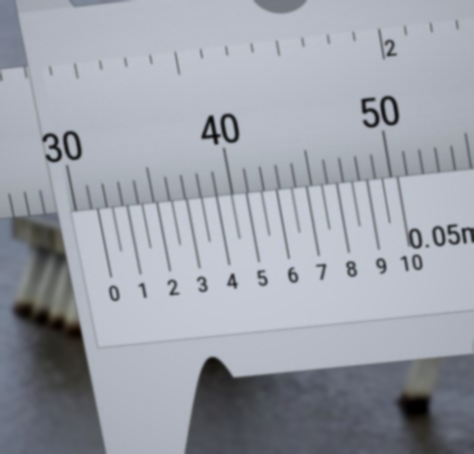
31.4 mm
